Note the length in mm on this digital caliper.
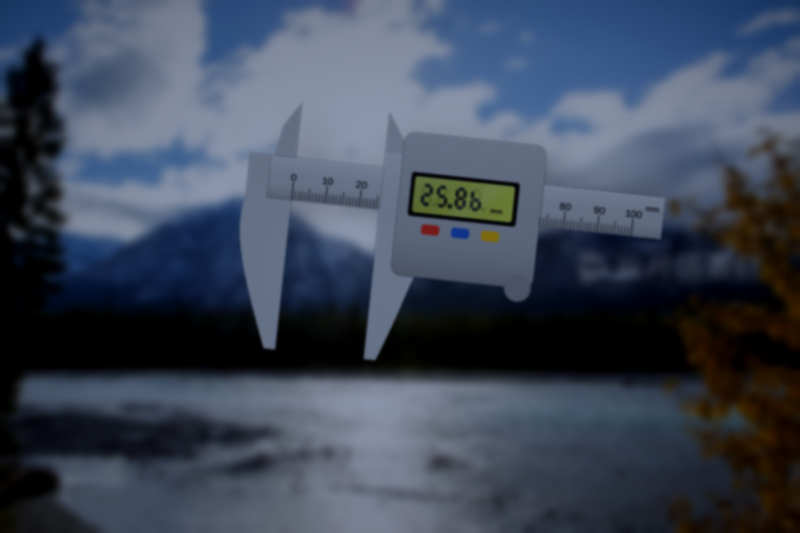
25.86 mm
